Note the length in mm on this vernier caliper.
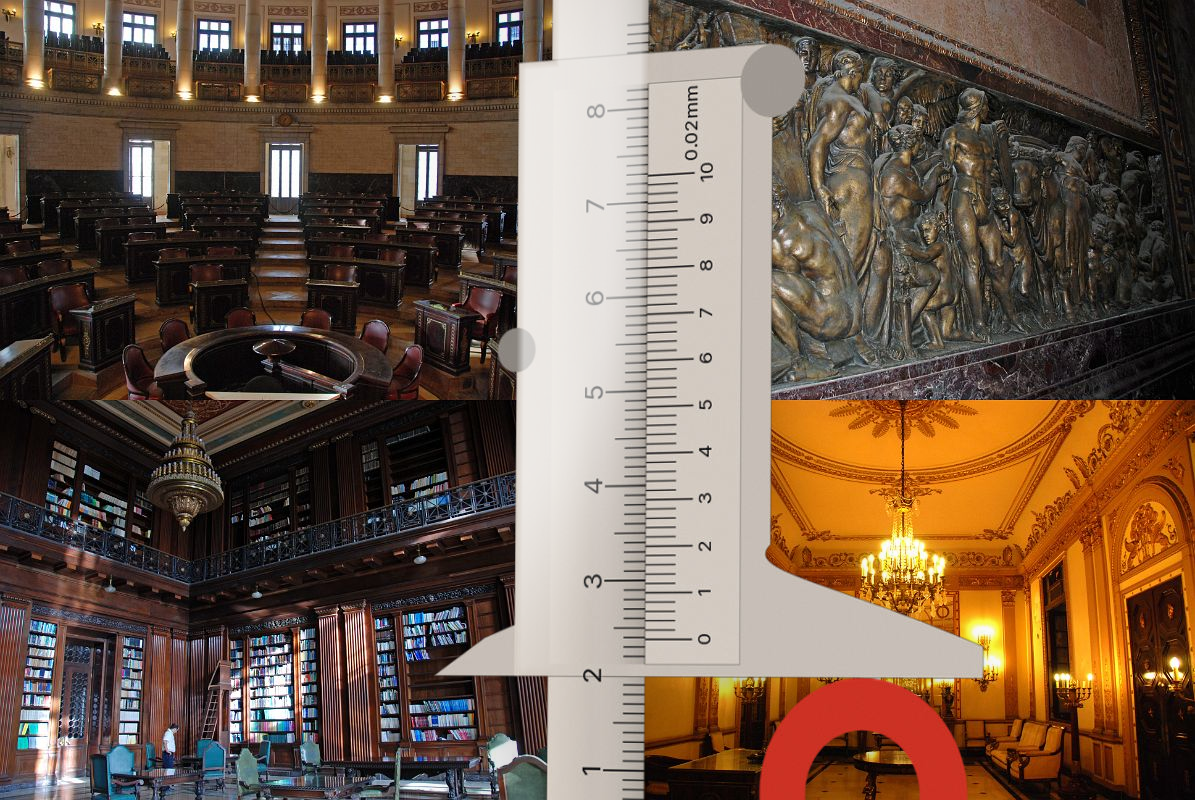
23.8 mm
